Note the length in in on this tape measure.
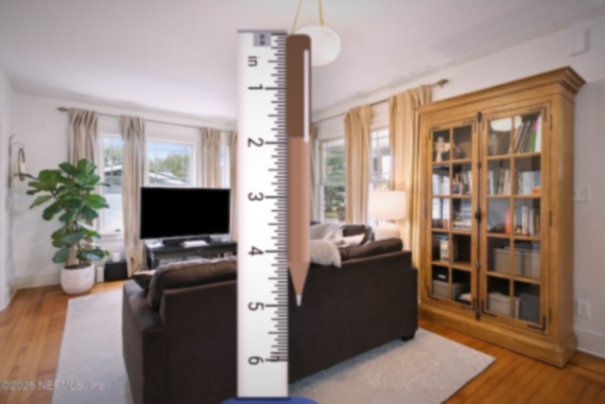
5 in
